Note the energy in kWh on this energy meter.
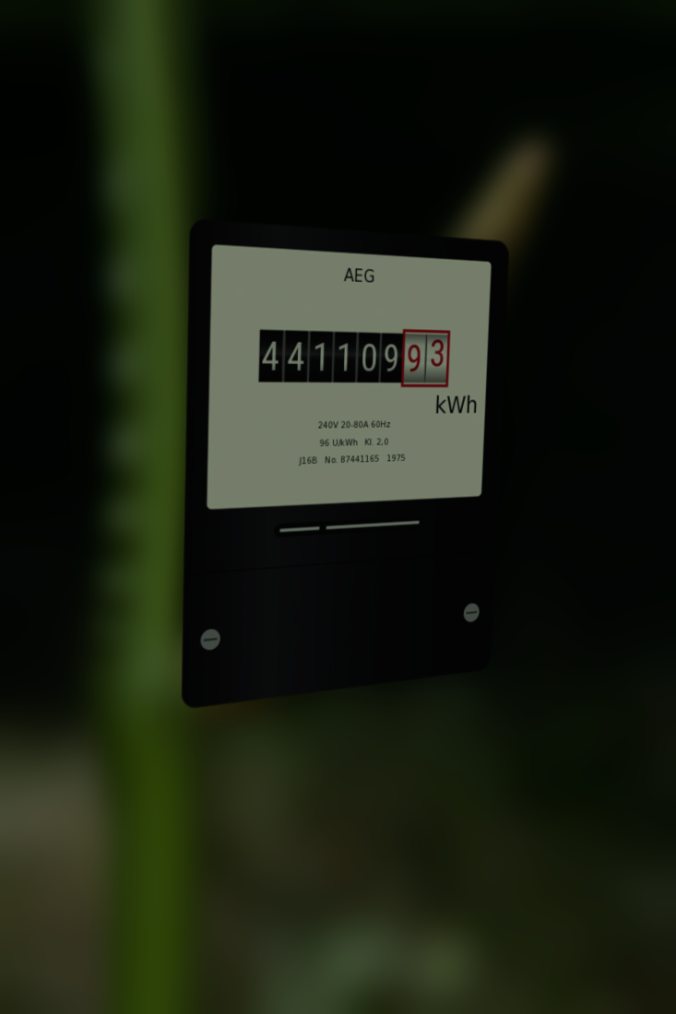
441109.93 kWh
